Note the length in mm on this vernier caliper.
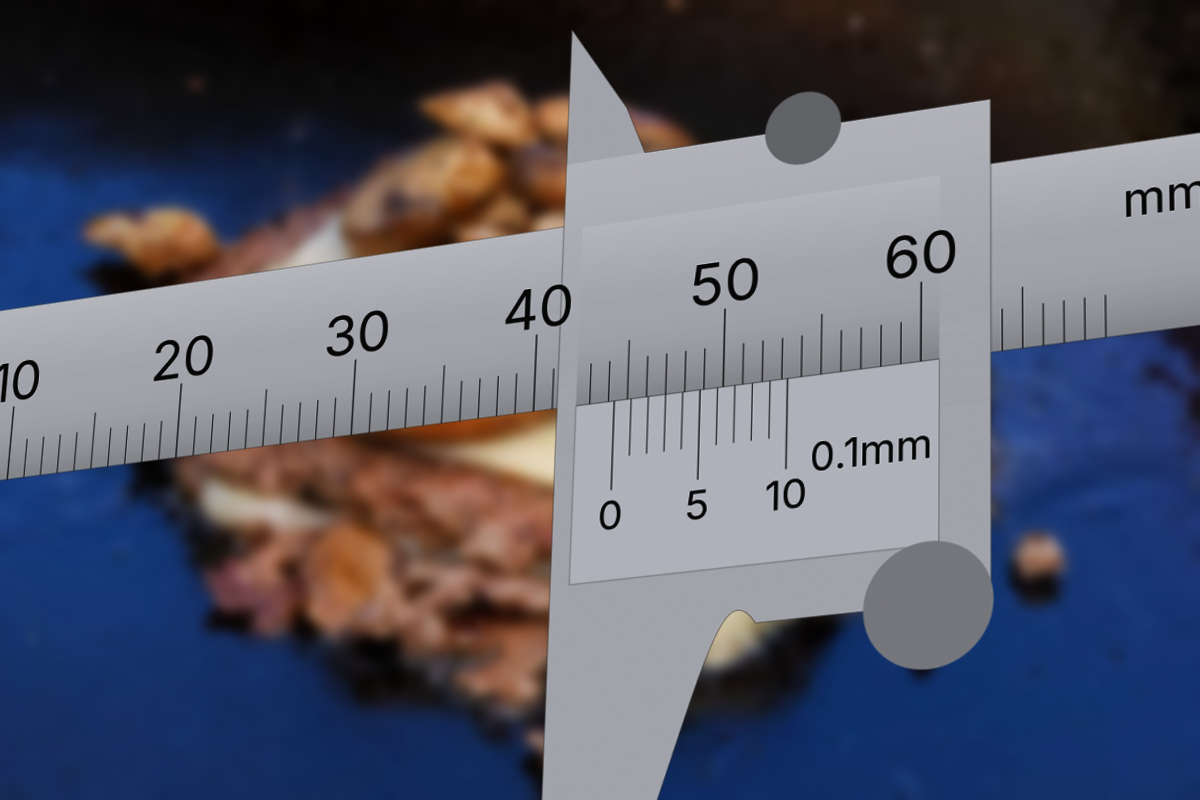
44.3 mm
